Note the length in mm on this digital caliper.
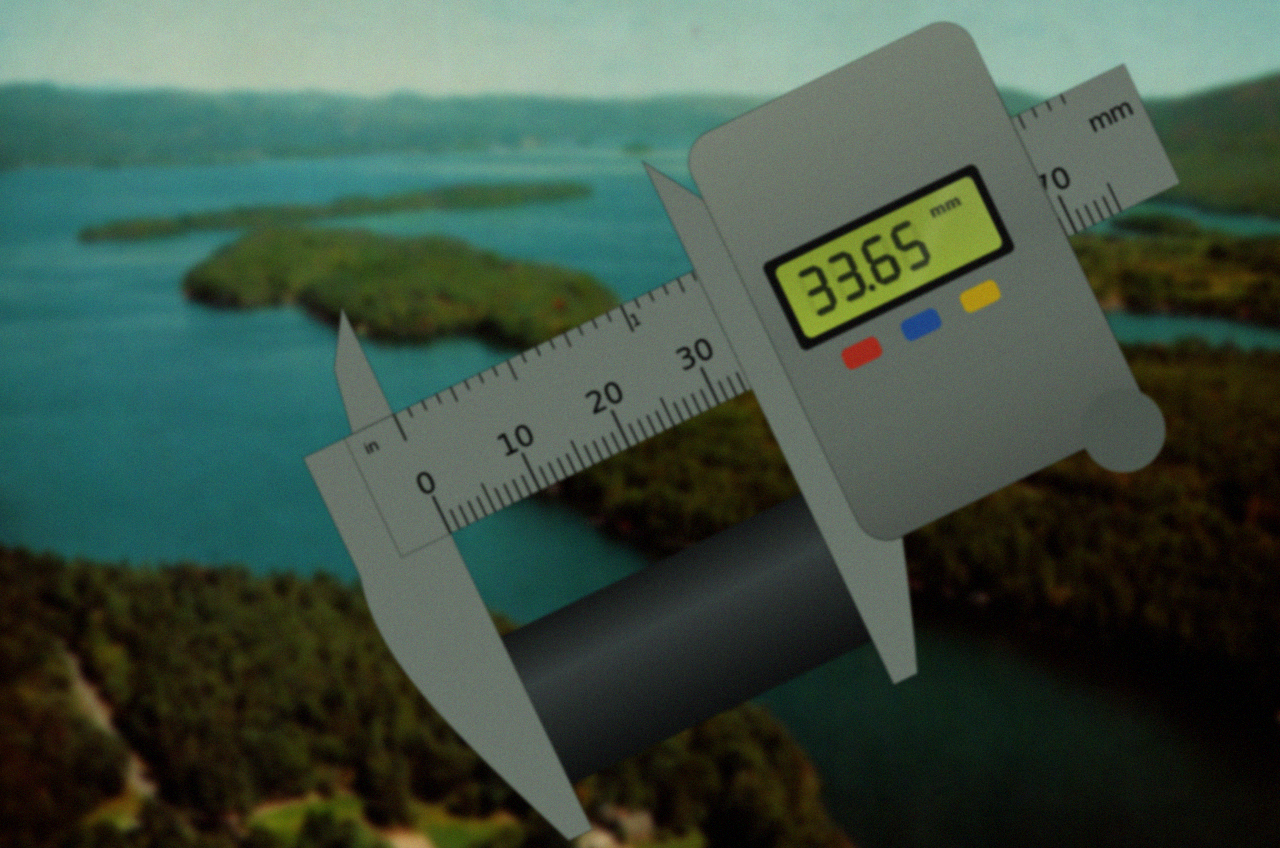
33.65 mm
